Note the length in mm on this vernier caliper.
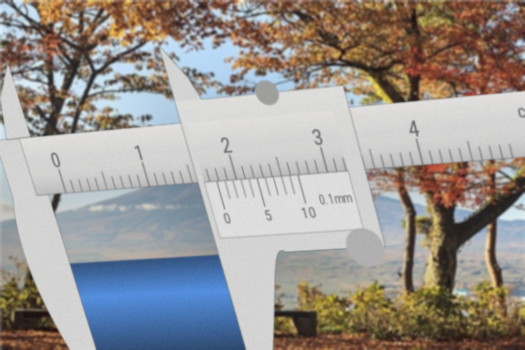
17.8 mm
